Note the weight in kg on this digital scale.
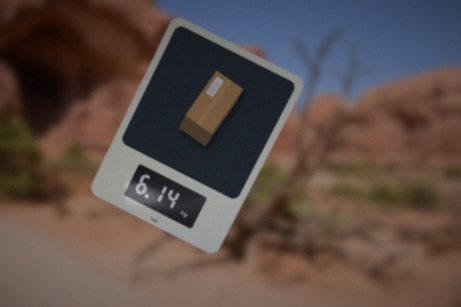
6.14 kg
